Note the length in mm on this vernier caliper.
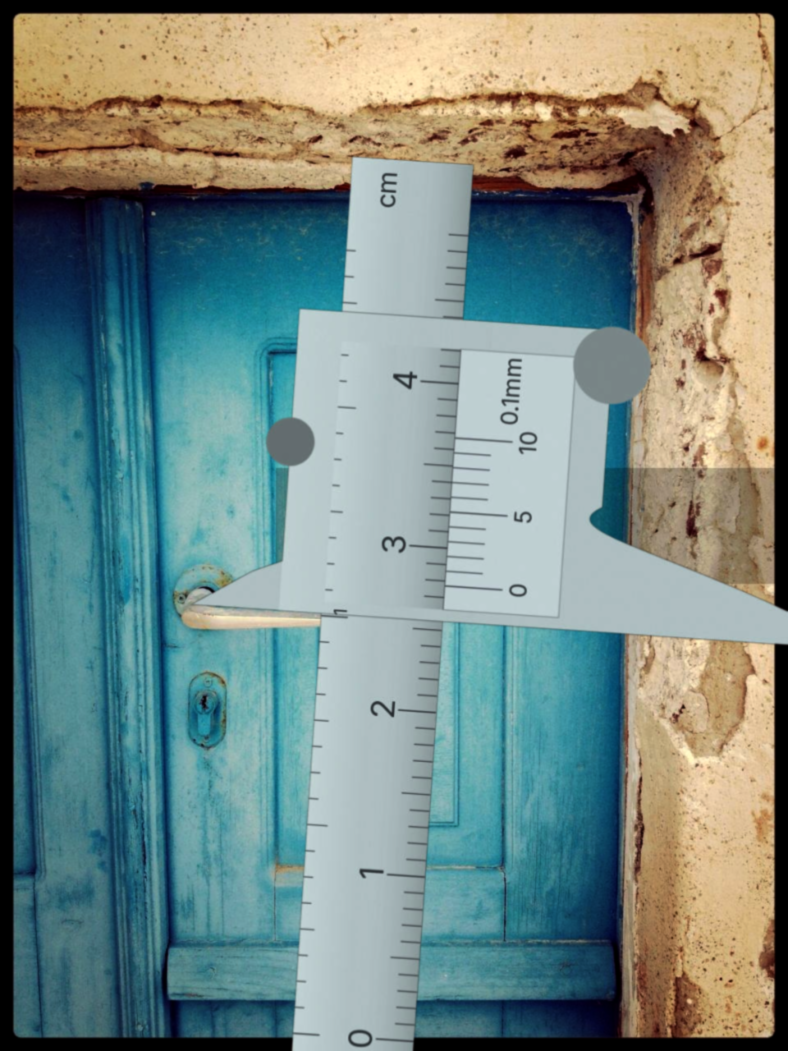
27.7 mm
